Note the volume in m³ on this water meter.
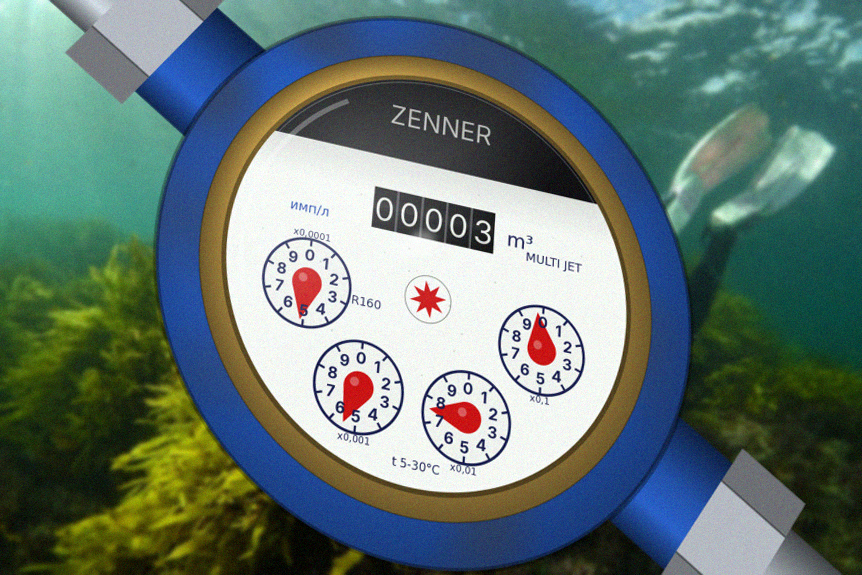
2.9755 m³
